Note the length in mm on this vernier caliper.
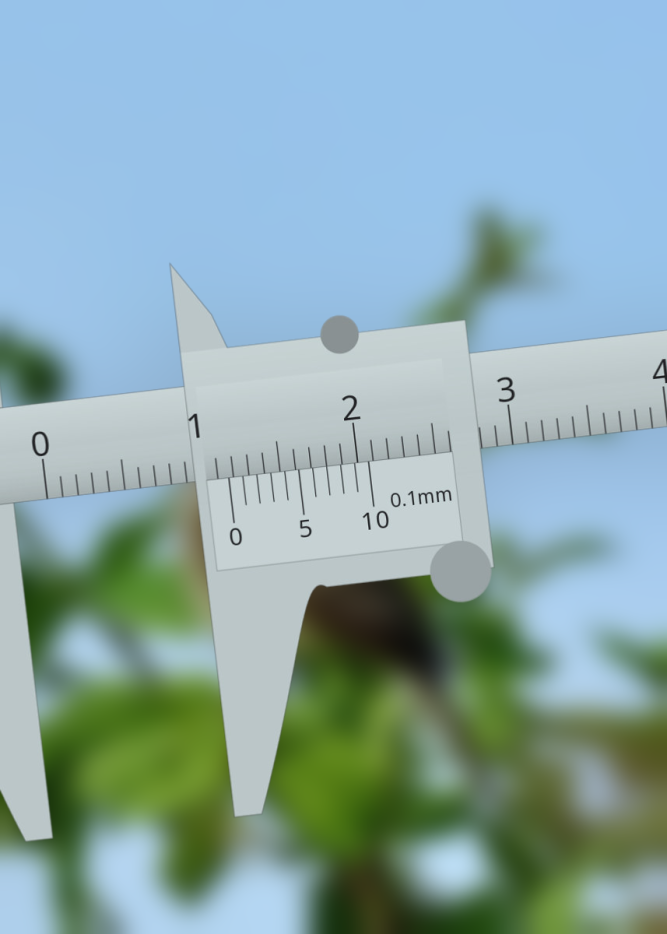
11.7 mm
